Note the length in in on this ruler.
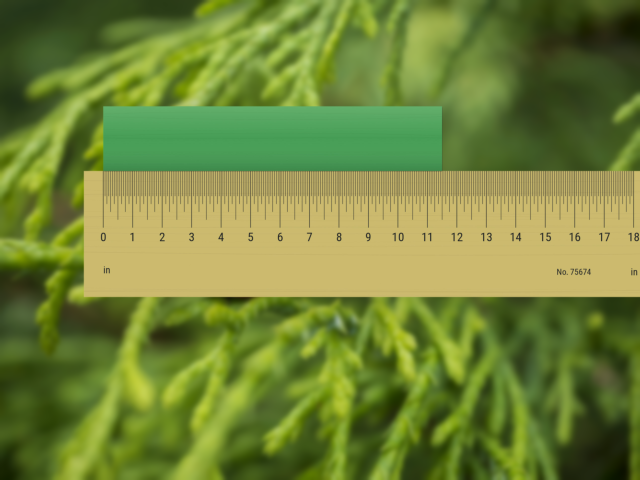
11.5 in
